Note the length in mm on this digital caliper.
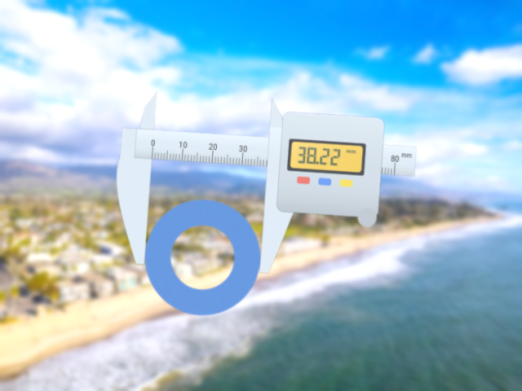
38.22 mm
